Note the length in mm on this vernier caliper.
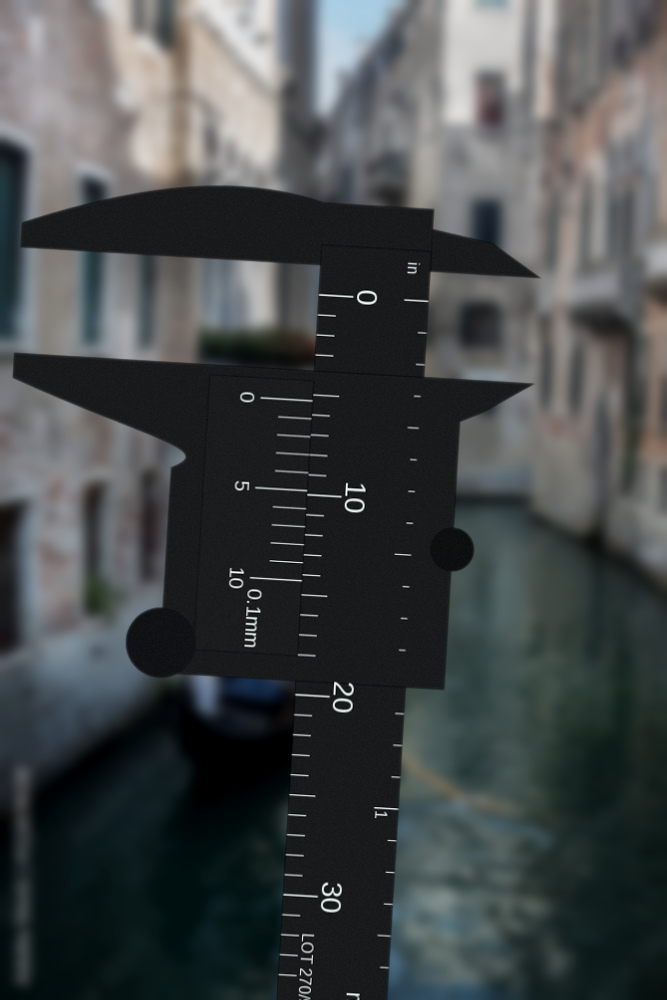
5.3 mm
